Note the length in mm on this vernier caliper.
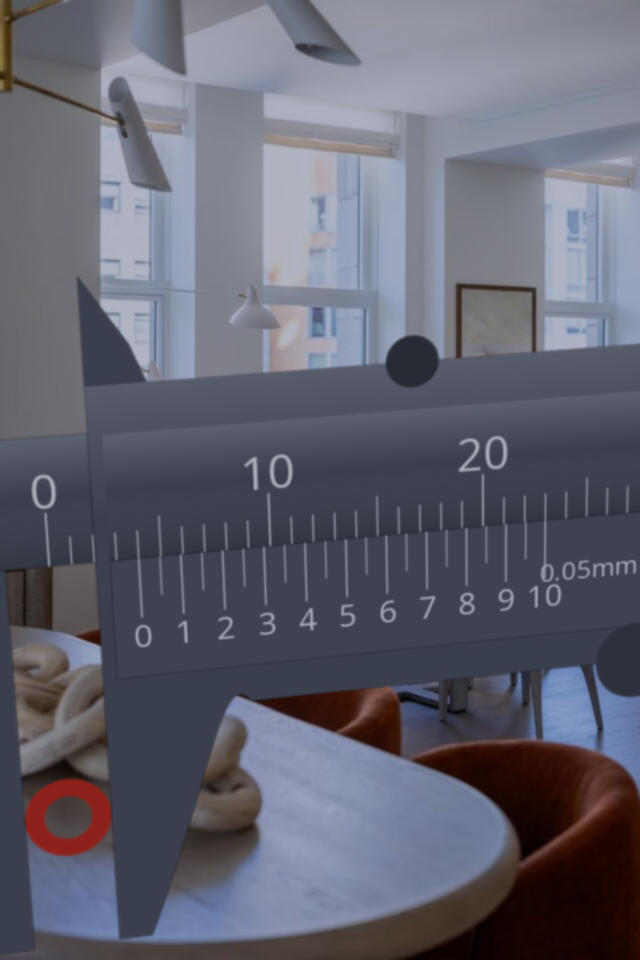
4.0 mm
